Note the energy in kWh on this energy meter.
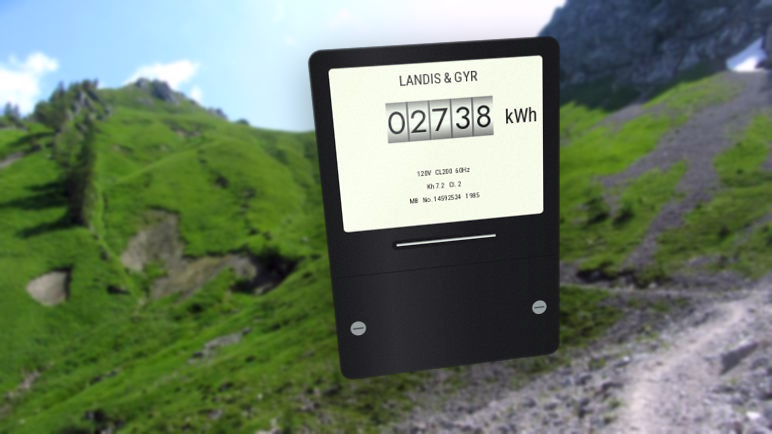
2738 kWh
